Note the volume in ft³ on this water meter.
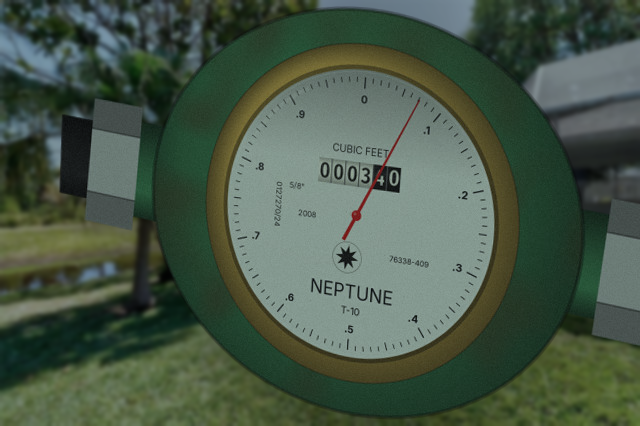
340.07 ft³
